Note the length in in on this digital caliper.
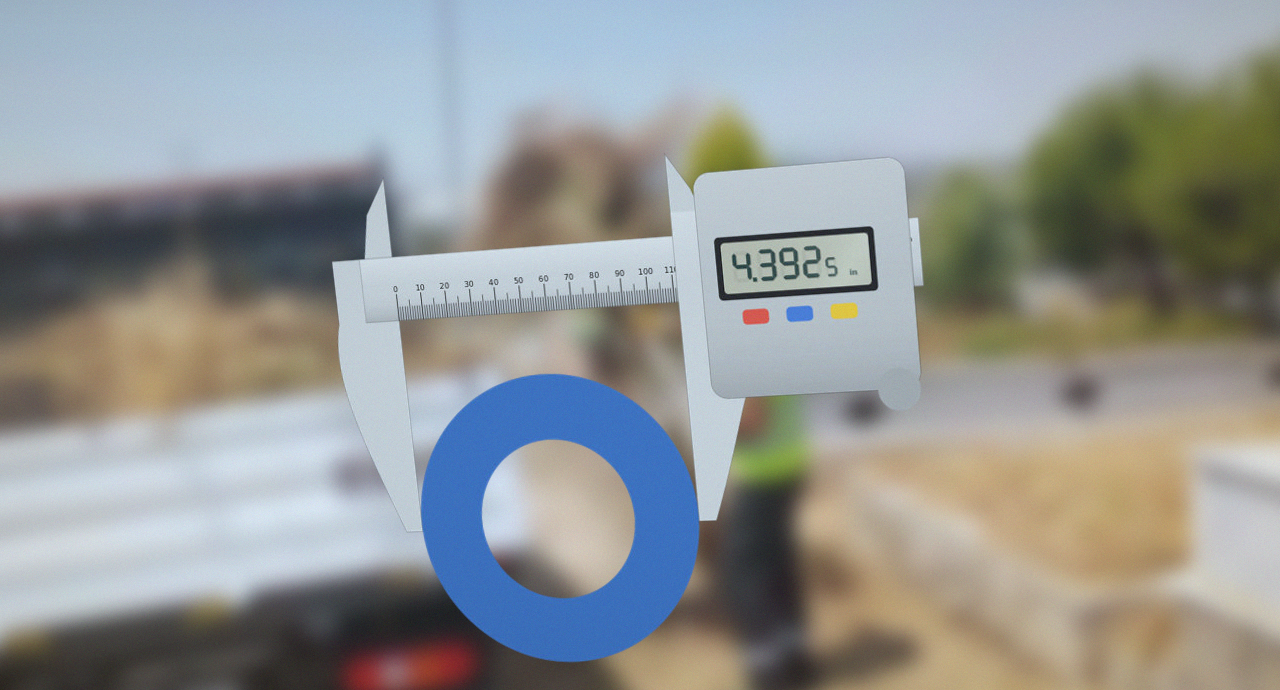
4.3925 in
